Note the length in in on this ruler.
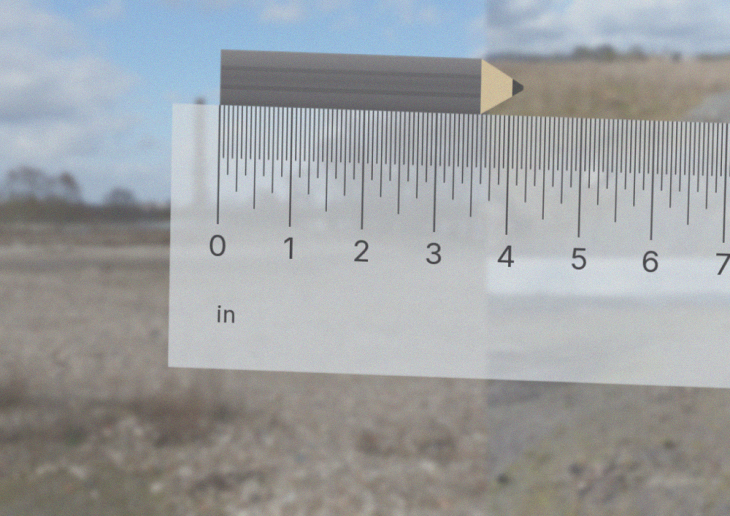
4.1875 in
